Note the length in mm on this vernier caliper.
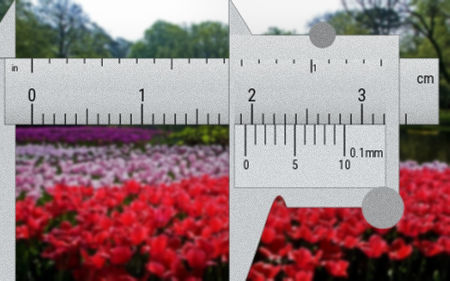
19.4 mm
